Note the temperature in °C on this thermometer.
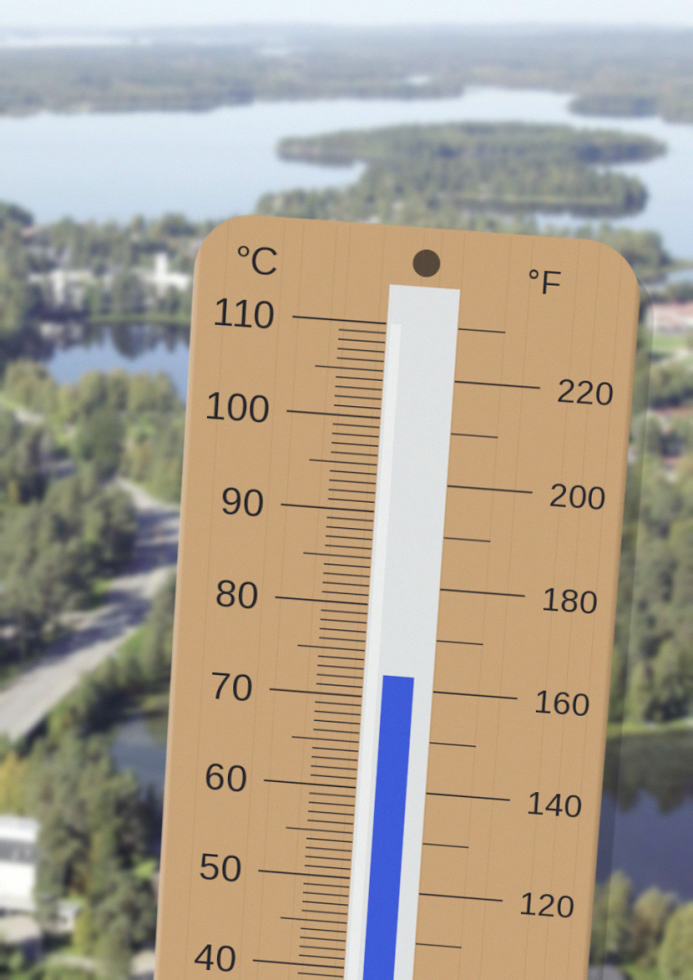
72.5 °C
